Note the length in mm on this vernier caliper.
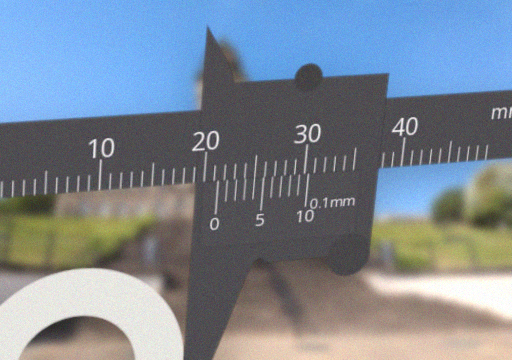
21.4 mm
